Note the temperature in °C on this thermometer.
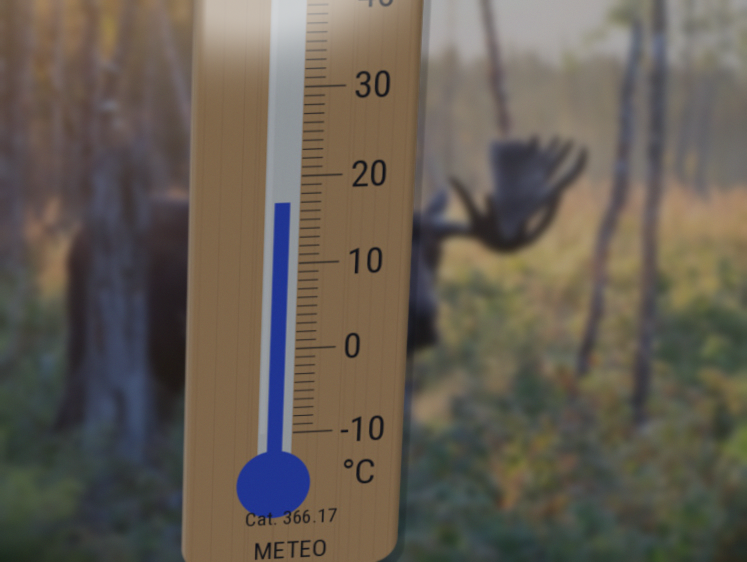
17 °C
